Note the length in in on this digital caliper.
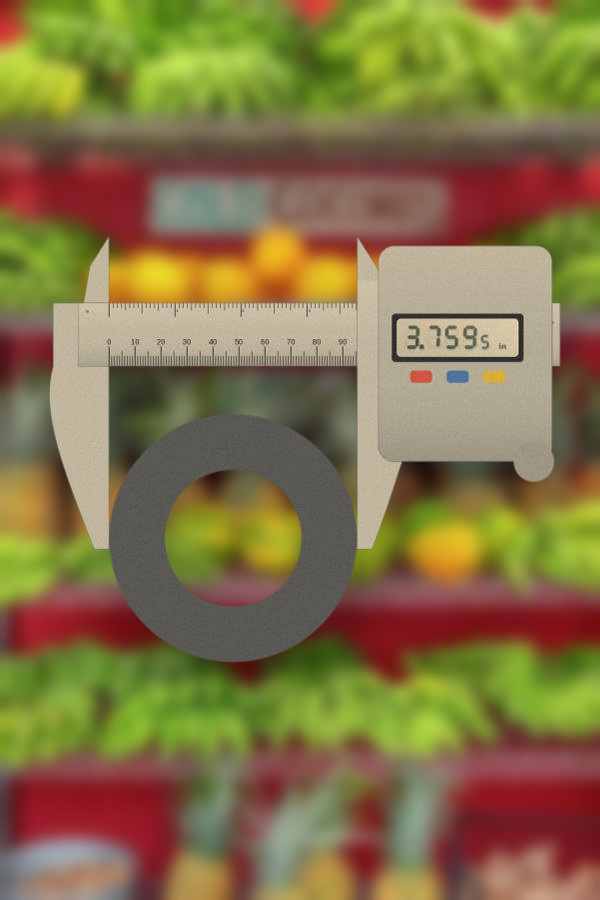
3.7595 in
